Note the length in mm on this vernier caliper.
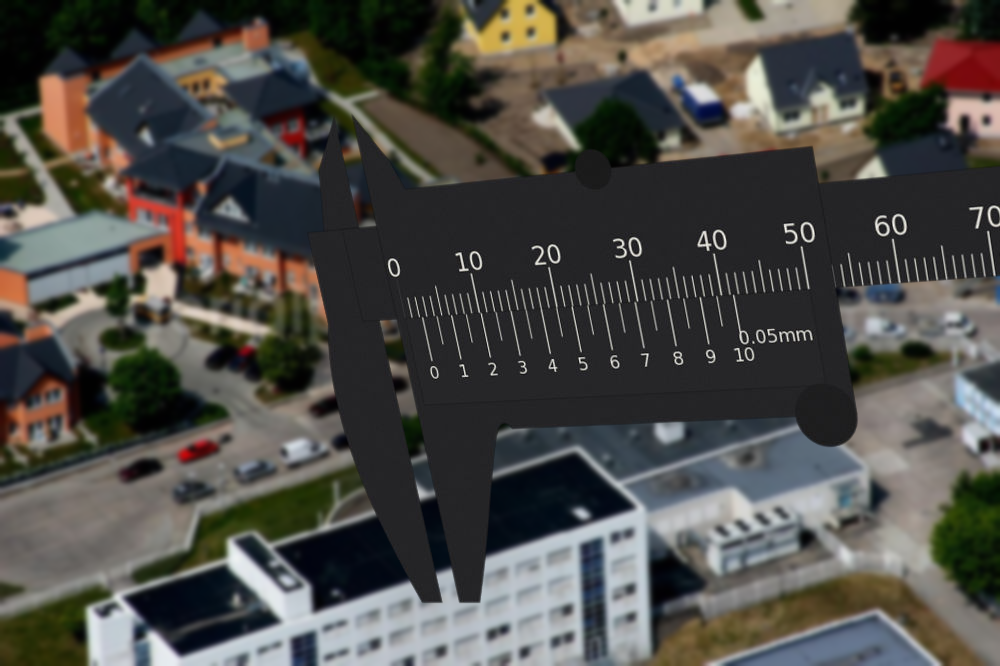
2.4 mm
